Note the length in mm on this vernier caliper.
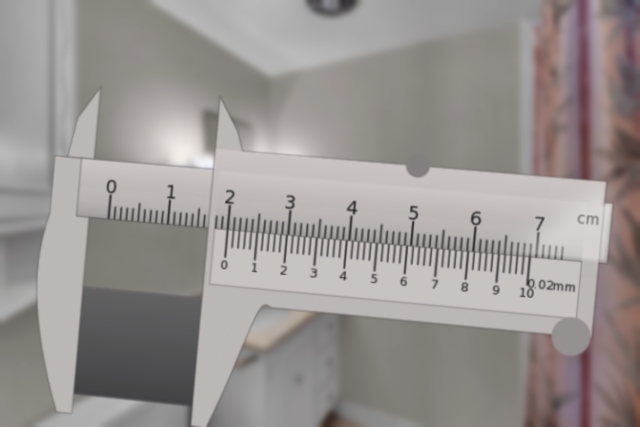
20.0 mm
